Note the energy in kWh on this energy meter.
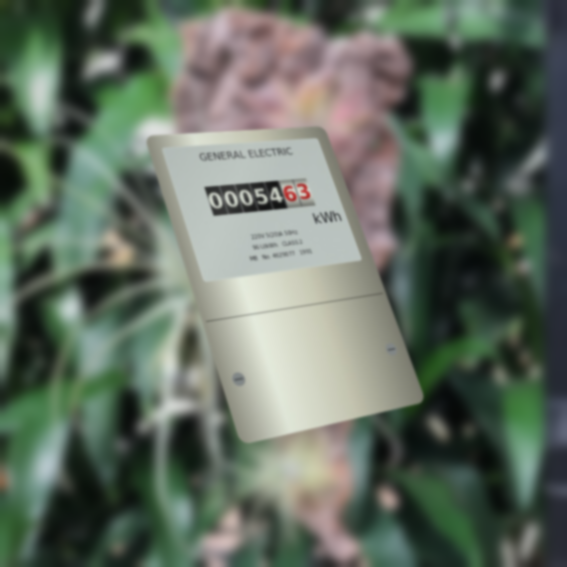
54.63 kWh
